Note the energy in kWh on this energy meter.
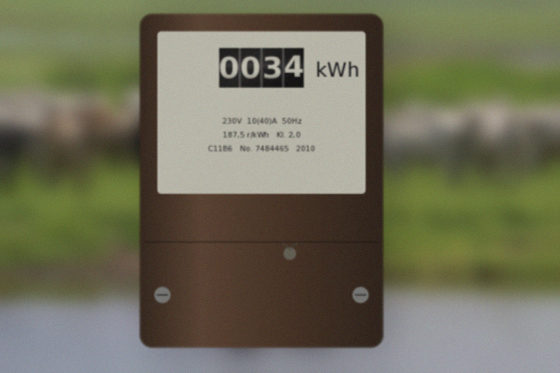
34 kWh
